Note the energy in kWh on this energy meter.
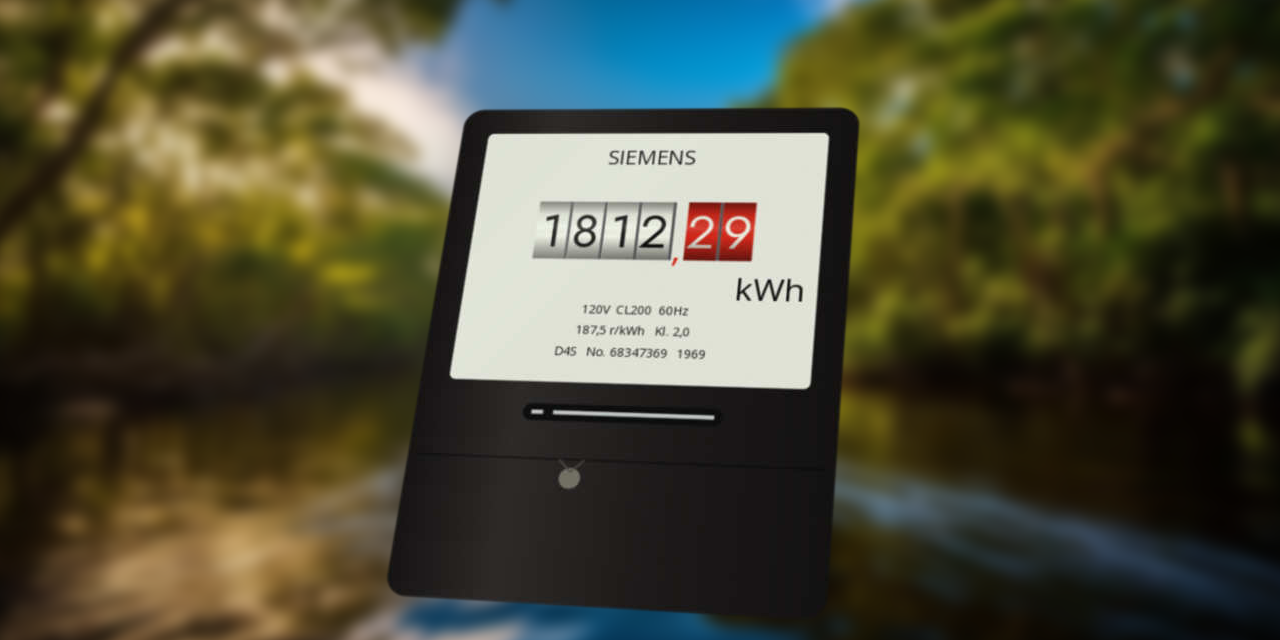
1812.29 kWh
